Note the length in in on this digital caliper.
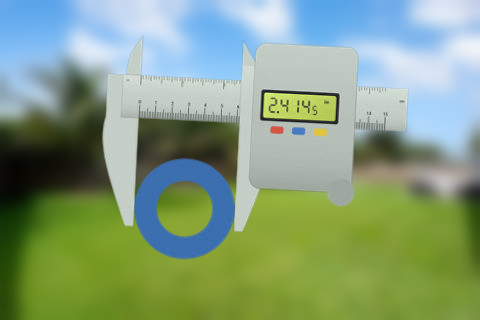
2.4145 in
